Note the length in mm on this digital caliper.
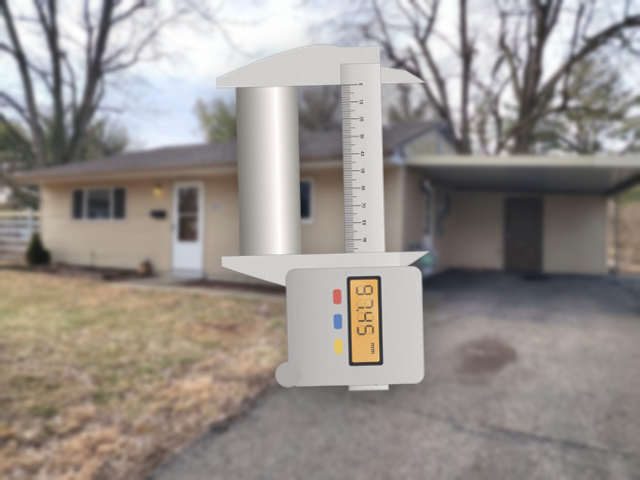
97.45 mm
